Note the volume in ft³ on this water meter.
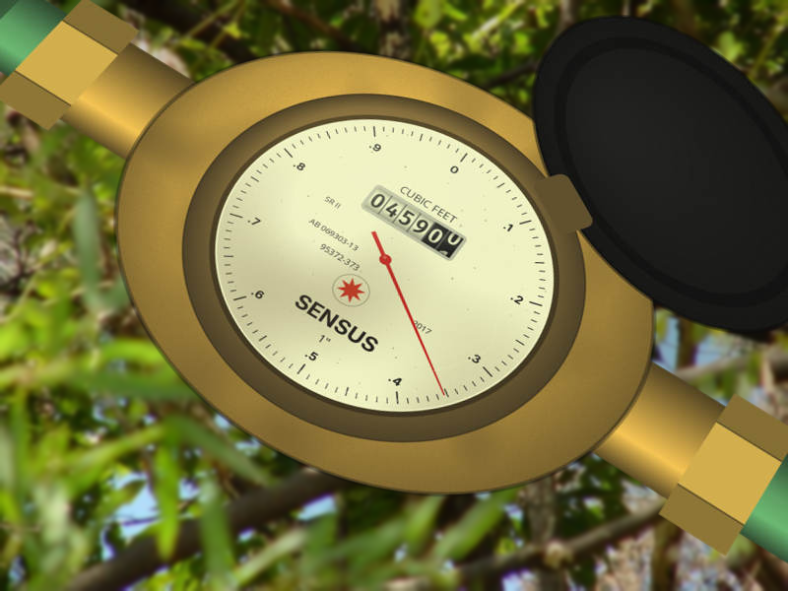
45900.35 ft³
